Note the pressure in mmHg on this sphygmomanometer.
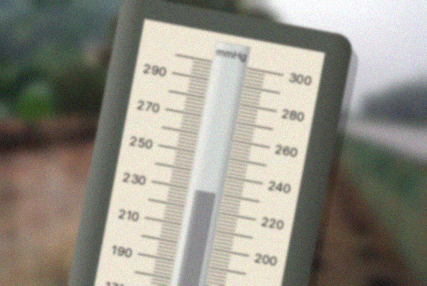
230 mmHg
